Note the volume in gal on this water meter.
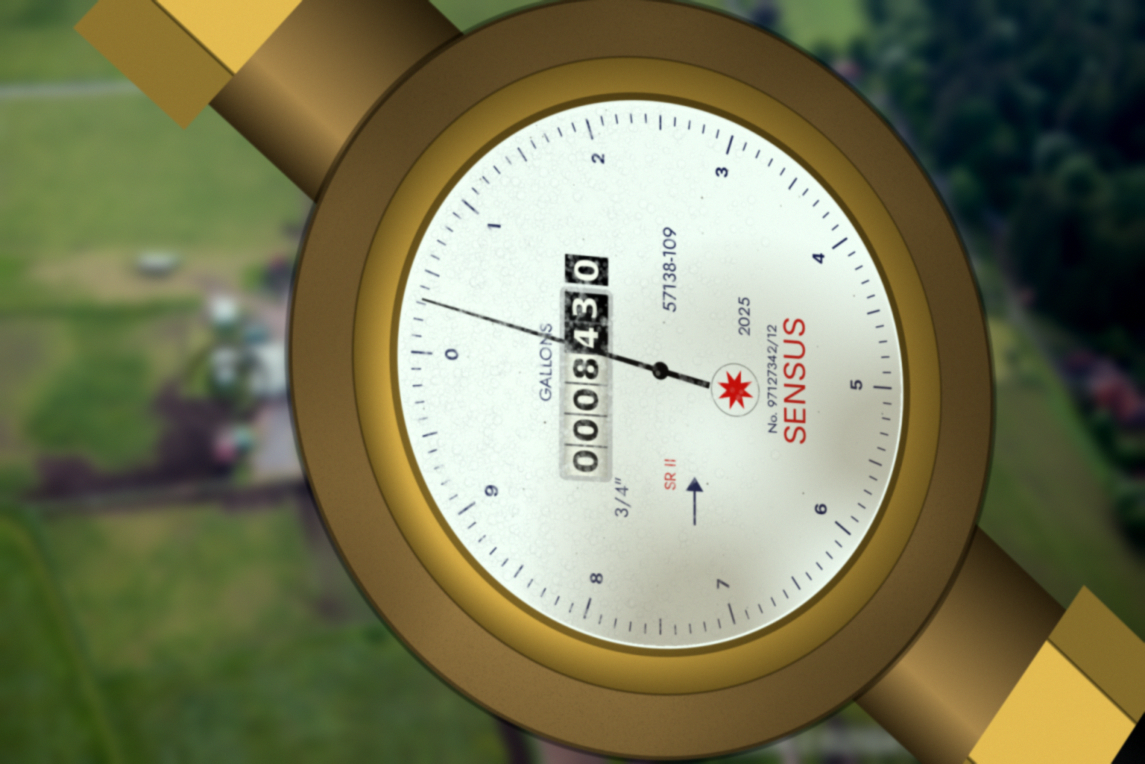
8430.3 gal
